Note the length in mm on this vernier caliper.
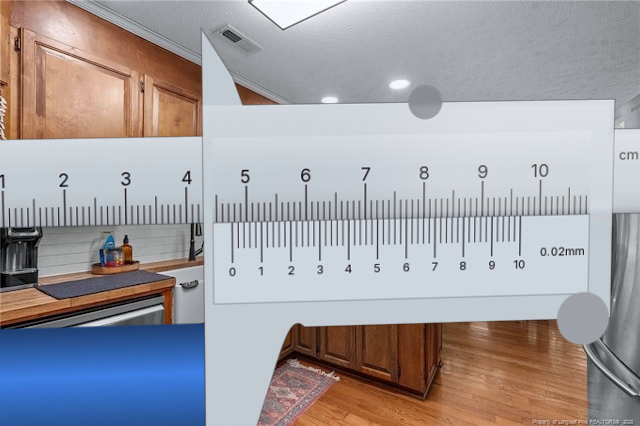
47.6 mm
